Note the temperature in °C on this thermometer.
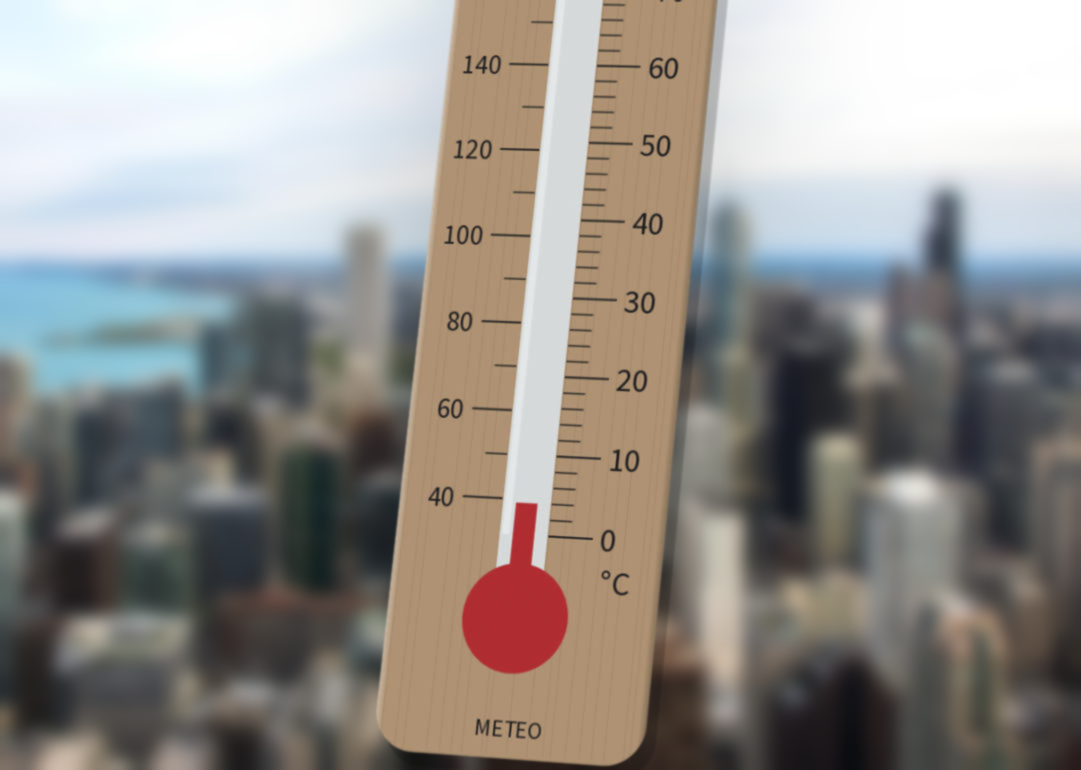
4 °C
